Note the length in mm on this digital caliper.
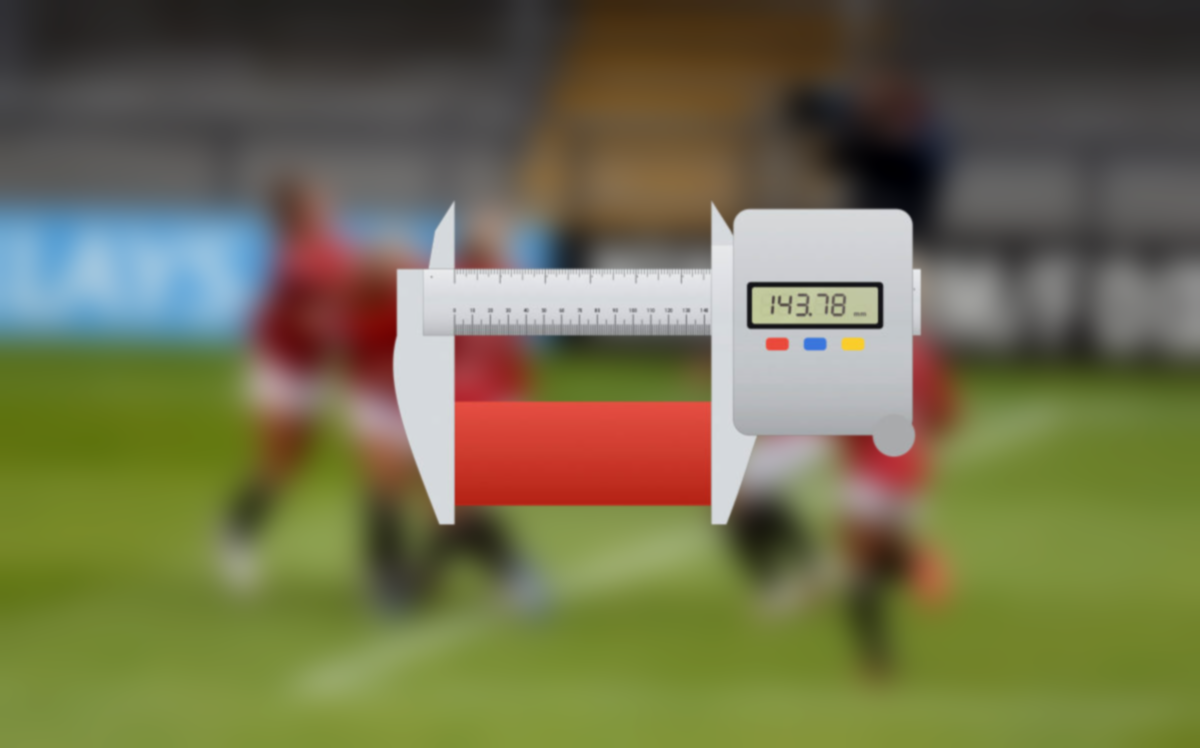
143.78 mm
